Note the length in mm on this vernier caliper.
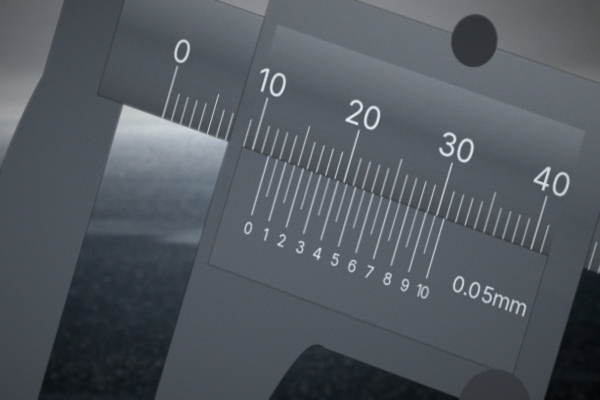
11.8 mm
